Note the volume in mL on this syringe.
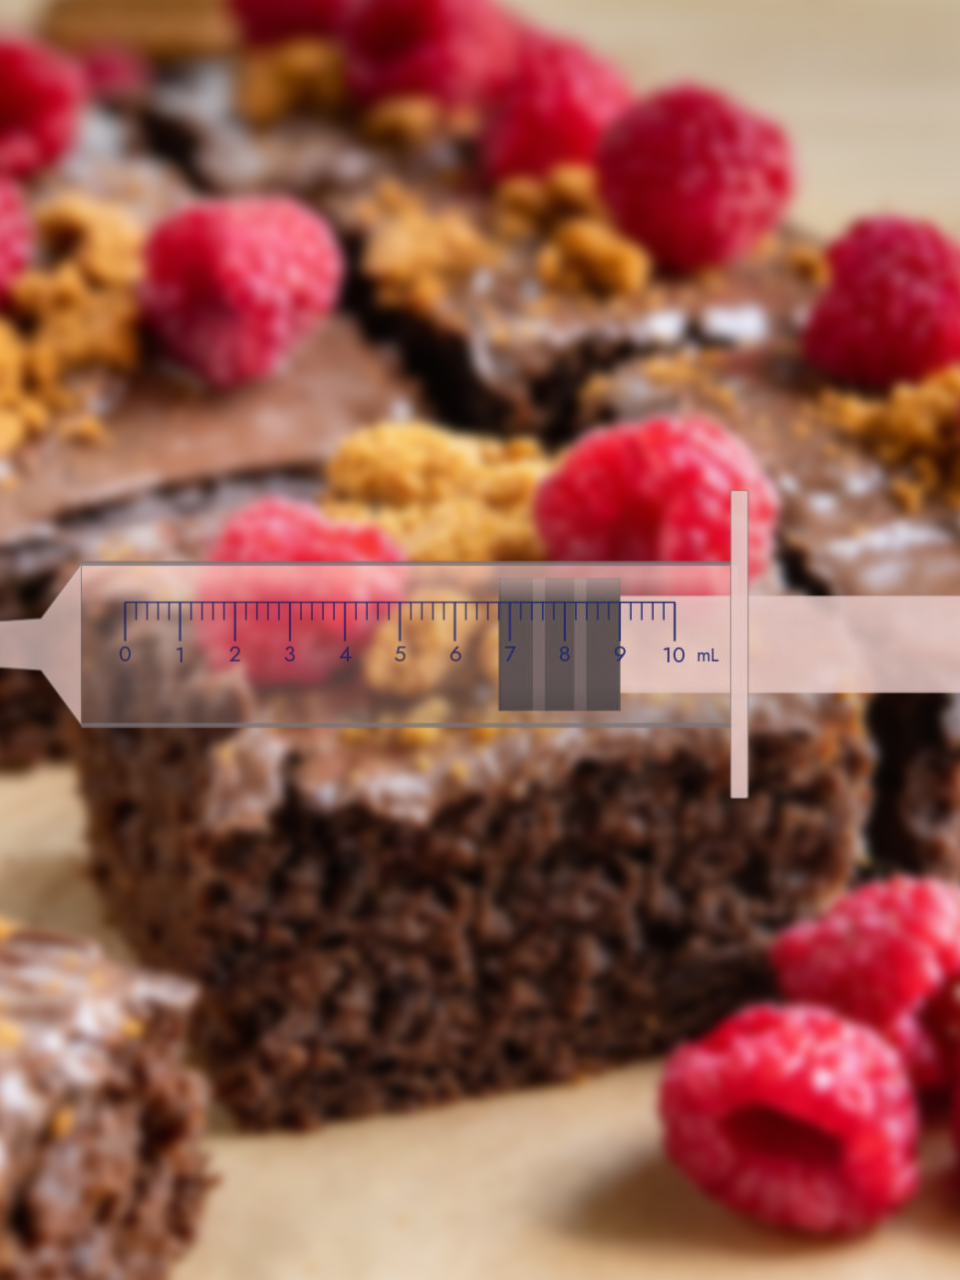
6.8 mL
